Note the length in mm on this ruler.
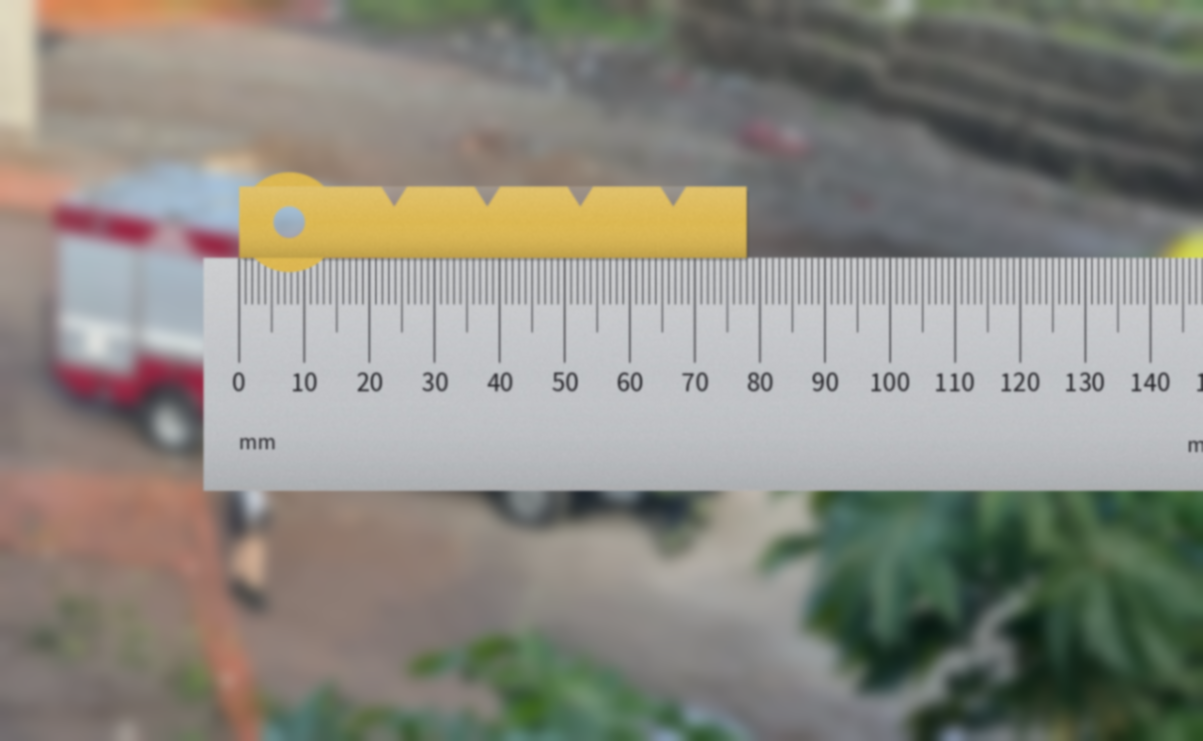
78 mm
